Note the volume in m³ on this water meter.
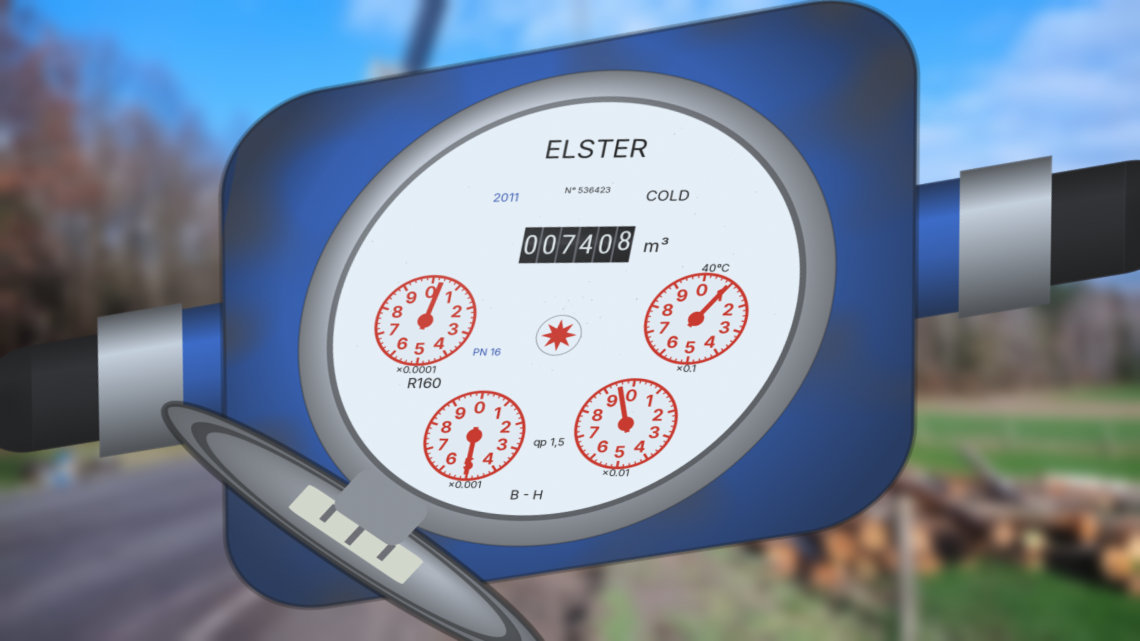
7408.0950 m³
